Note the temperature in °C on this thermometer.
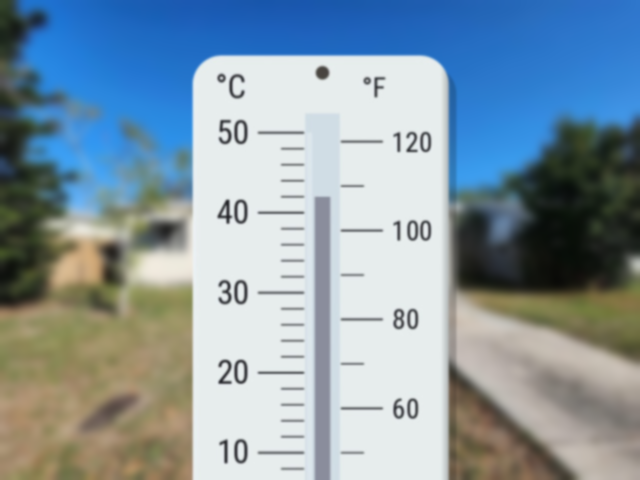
42 °C
